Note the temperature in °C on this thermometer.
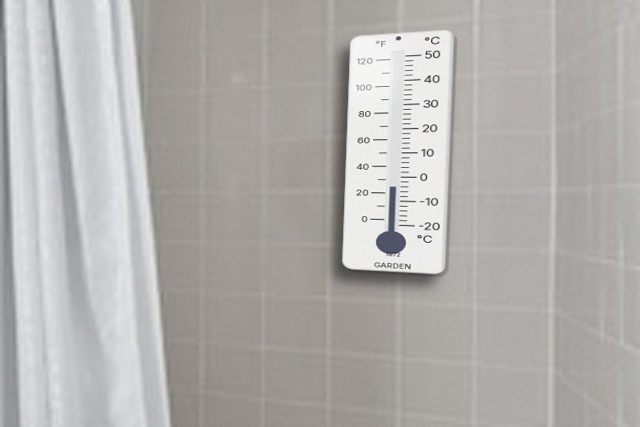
-4 °C
